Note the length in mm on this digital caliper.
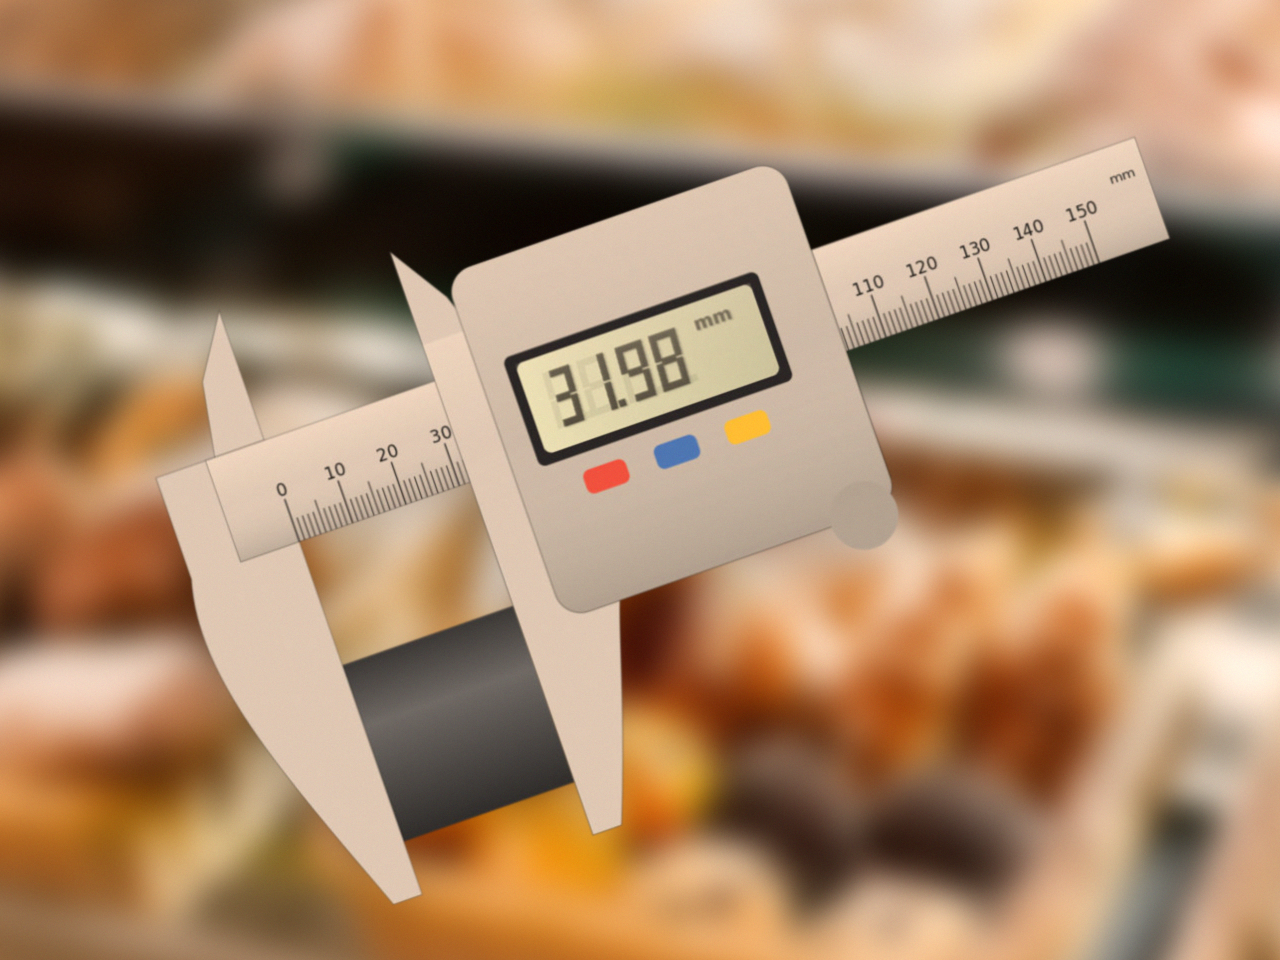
31.98 mm
